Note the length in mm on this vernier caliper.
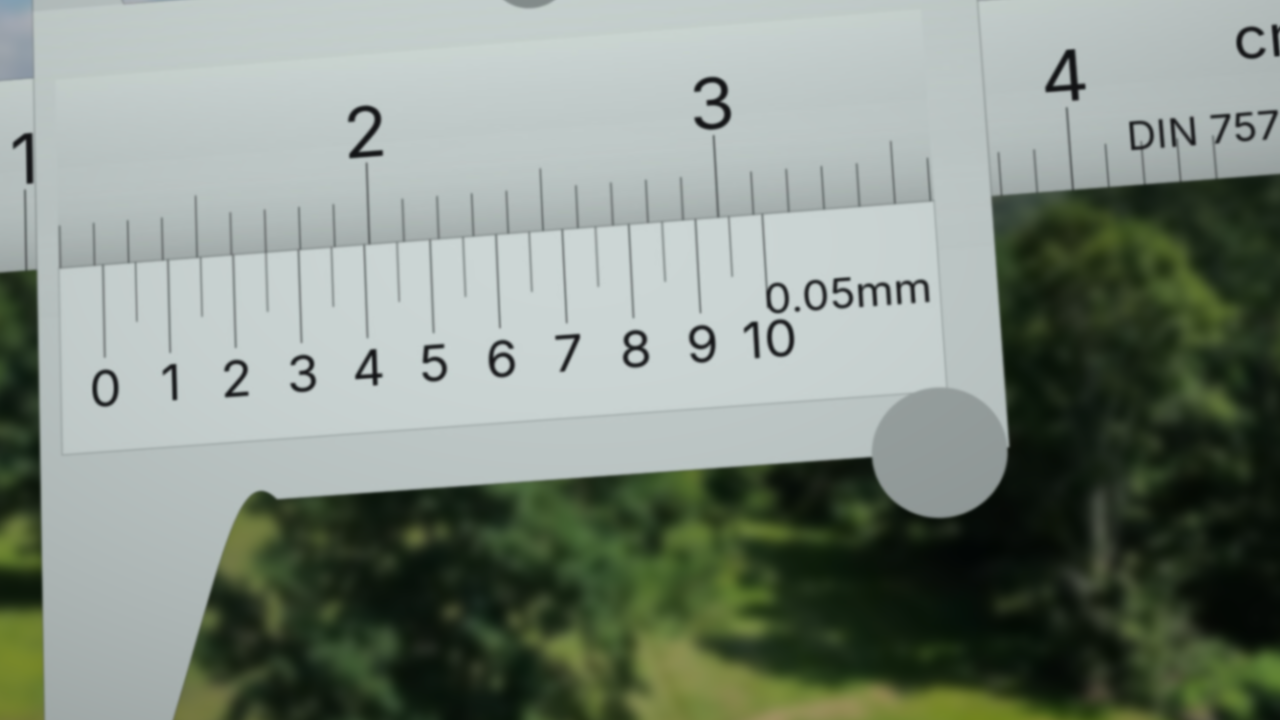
12.25 mm
